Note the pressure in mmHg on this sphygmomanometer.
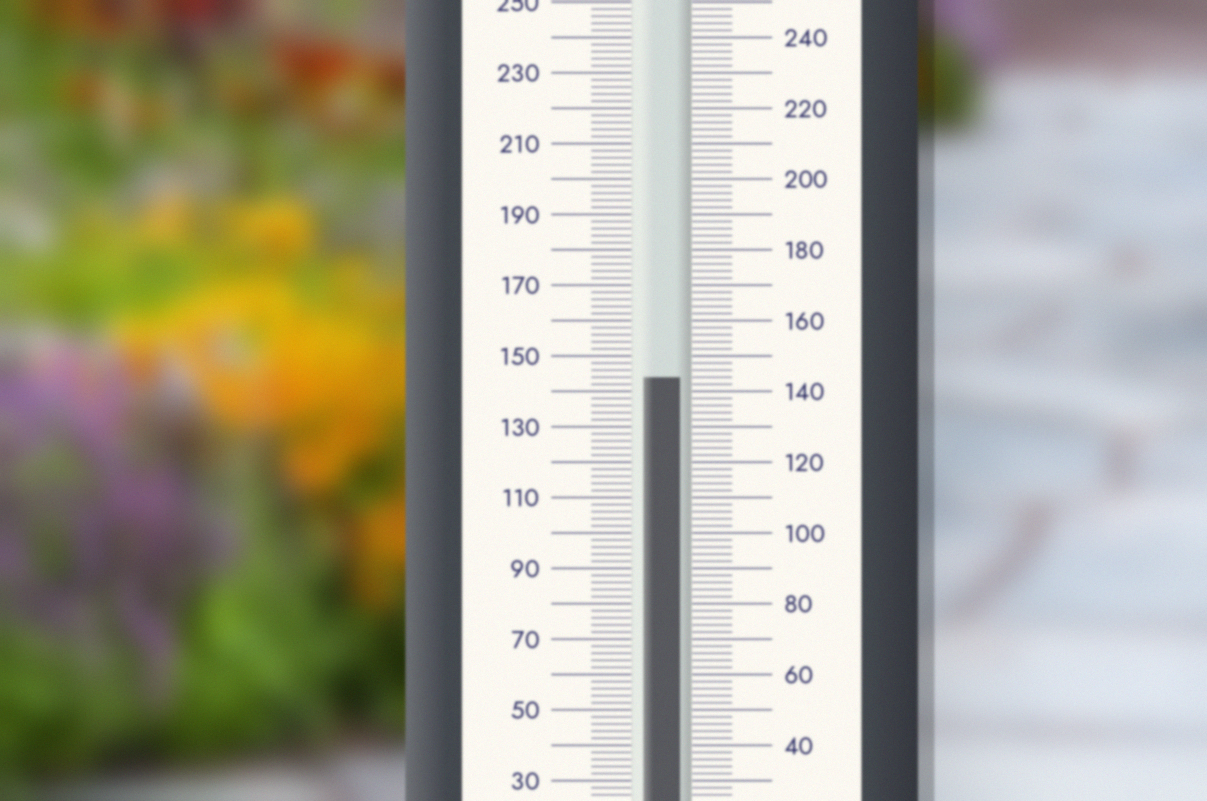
144 mmHg
